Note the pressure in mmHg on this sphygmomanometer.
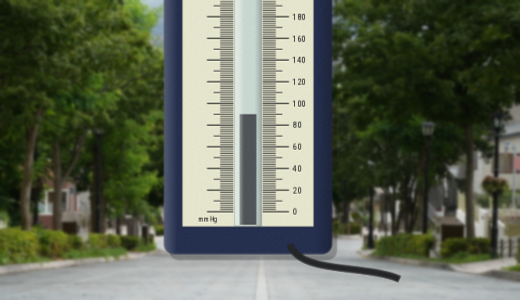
90 mmHg
